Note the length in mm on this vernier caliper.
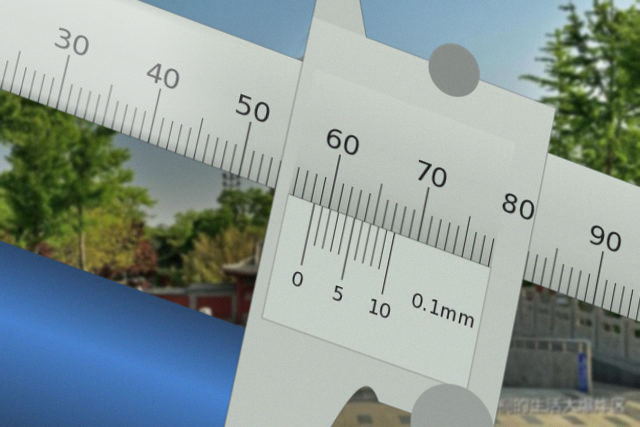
58.4 mm
